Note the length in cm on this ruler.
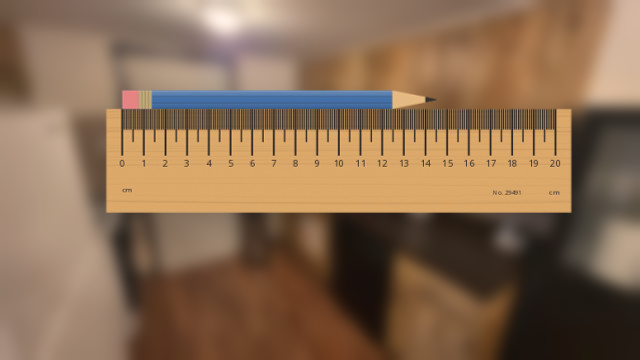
14.5 cm
